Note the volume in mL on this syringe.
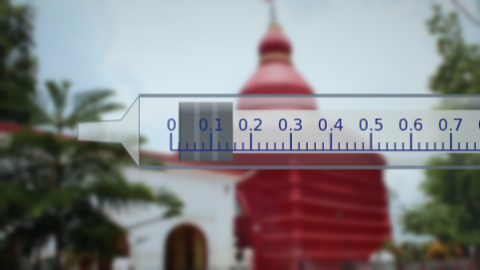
0.02 mL
